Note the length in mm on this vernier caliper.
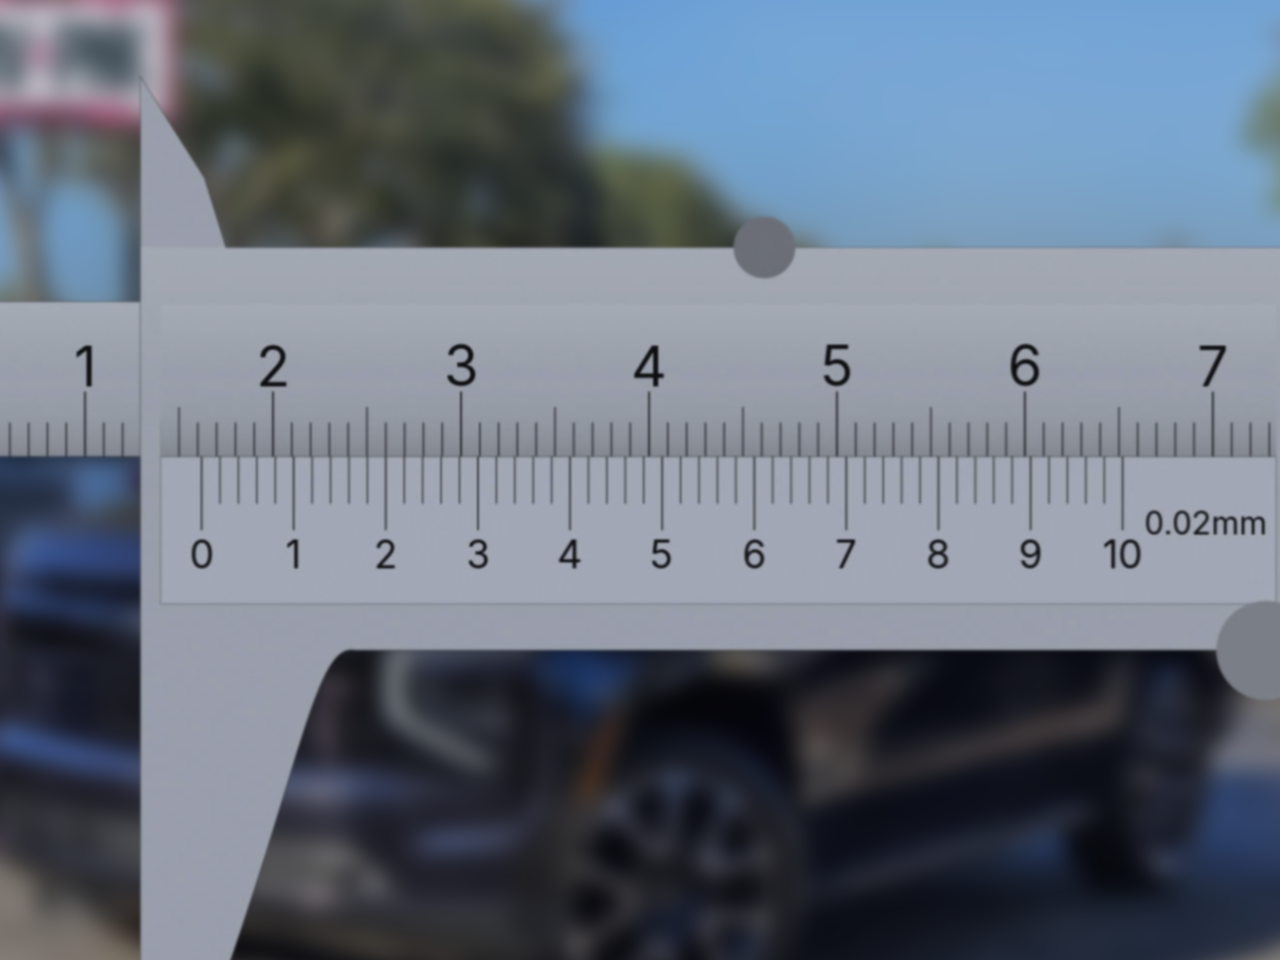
16.2 mm
